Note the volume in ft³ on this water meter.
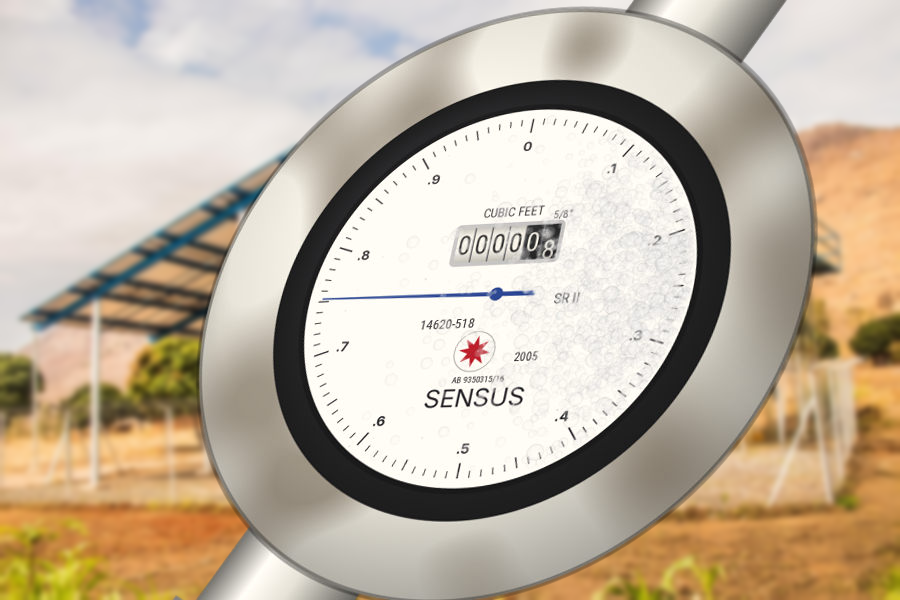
7.75 ft³
